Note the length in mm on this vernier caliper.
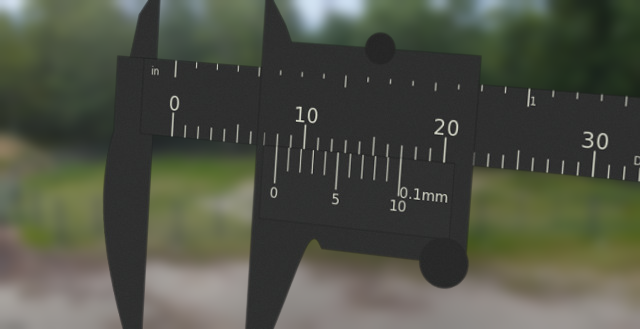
8.0 mm
